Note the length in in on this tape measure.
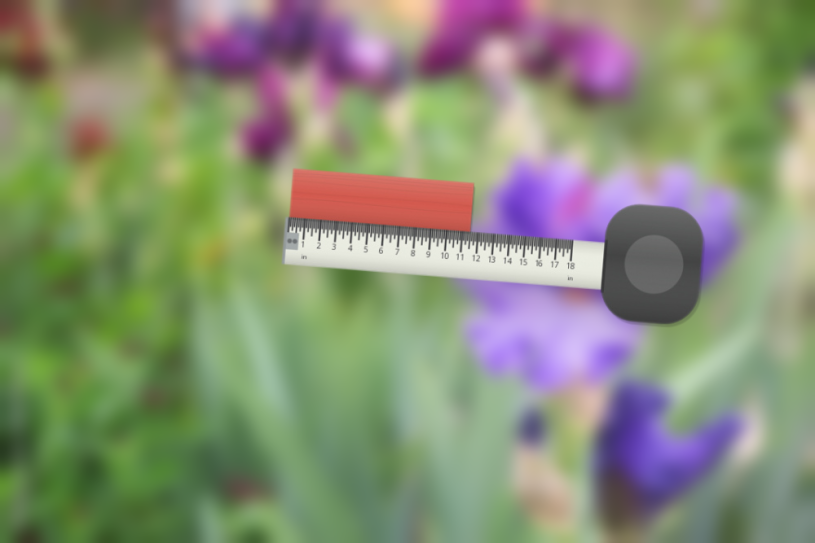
11.5 in
